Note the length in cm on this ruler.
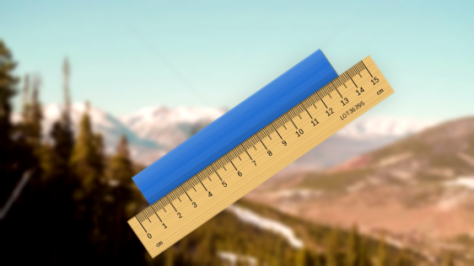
12.5 cm
